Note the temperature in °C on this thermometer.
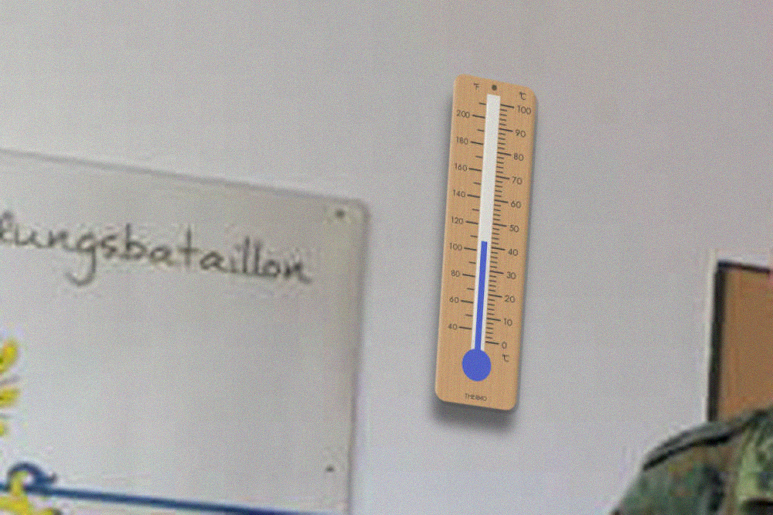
42 °C
